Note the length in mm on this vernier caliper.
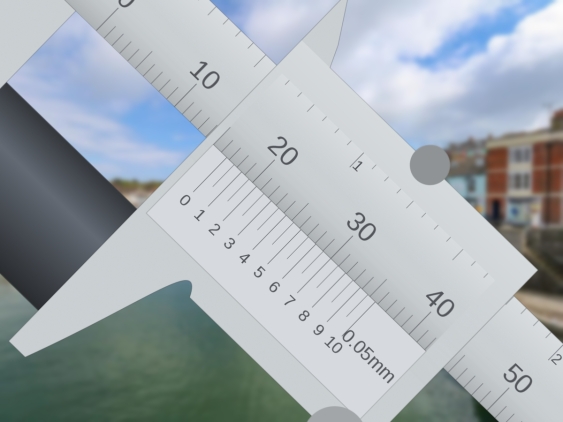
16.7 mm
